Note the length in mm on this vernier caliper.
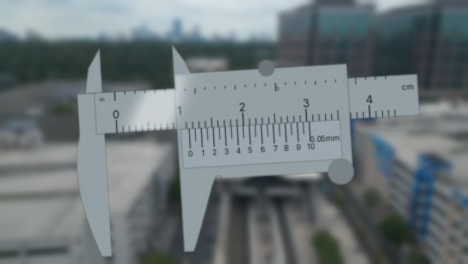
11.4 mm
